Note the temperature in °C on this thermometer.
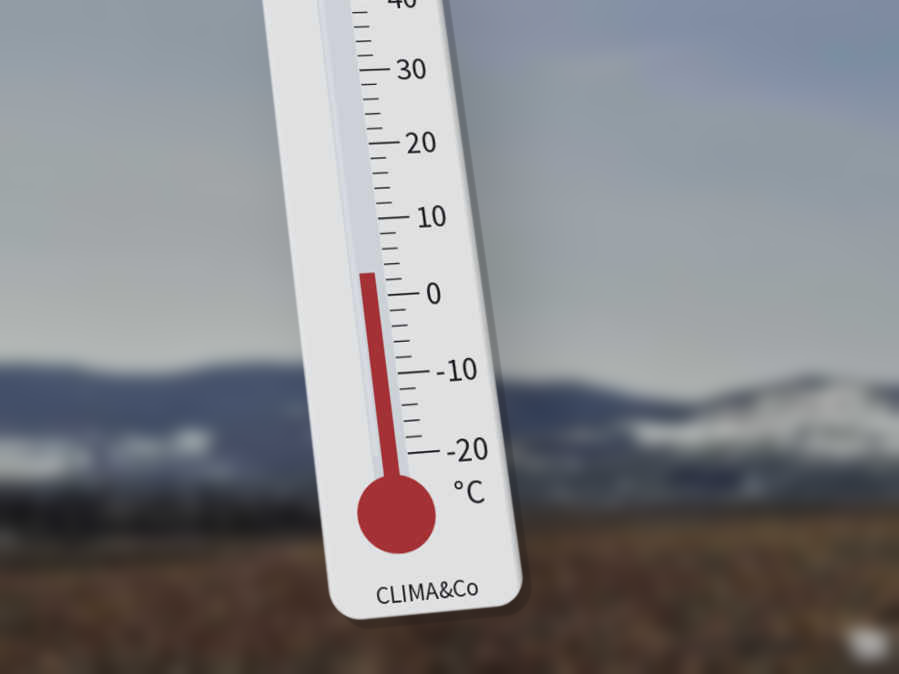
3 °C
